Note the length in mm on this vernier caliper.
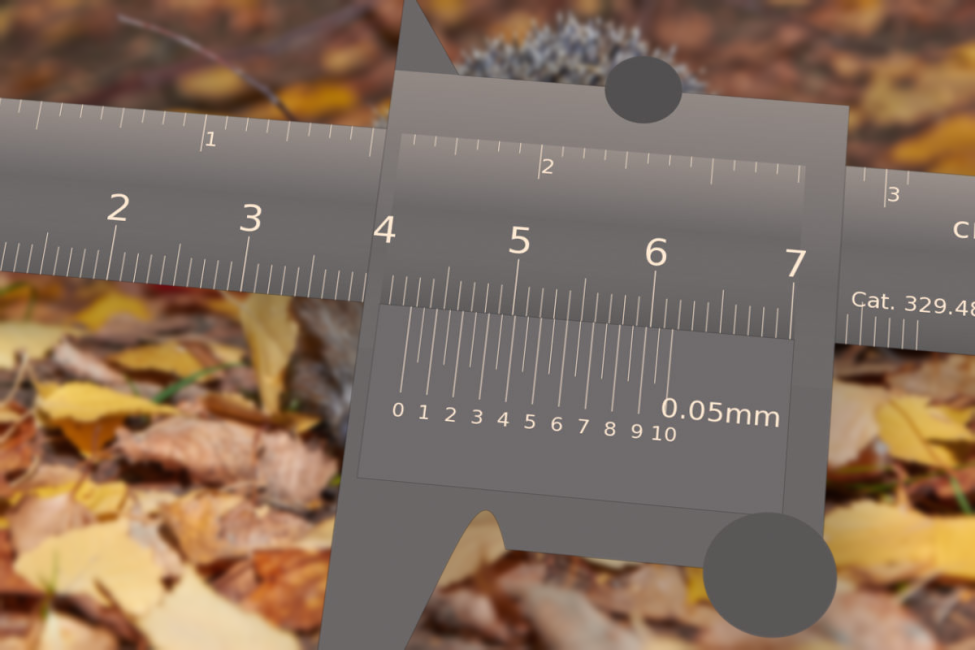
42.6 mm
